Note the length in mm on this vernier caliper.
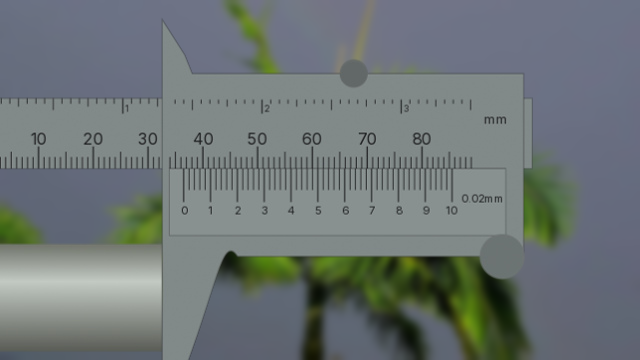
36.5 mm
